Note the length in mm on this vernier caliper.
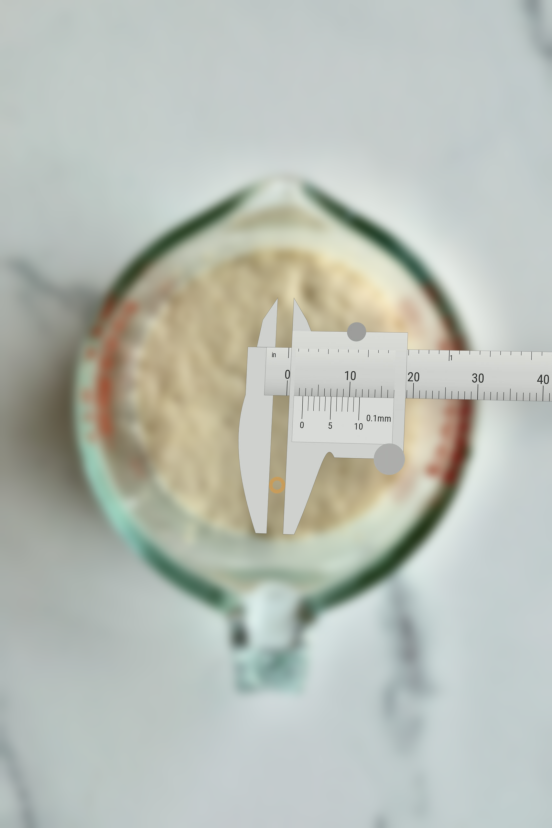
2.6 mm
